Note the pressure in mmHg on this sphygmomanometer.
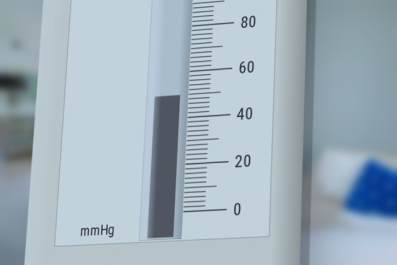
50 mmHg
